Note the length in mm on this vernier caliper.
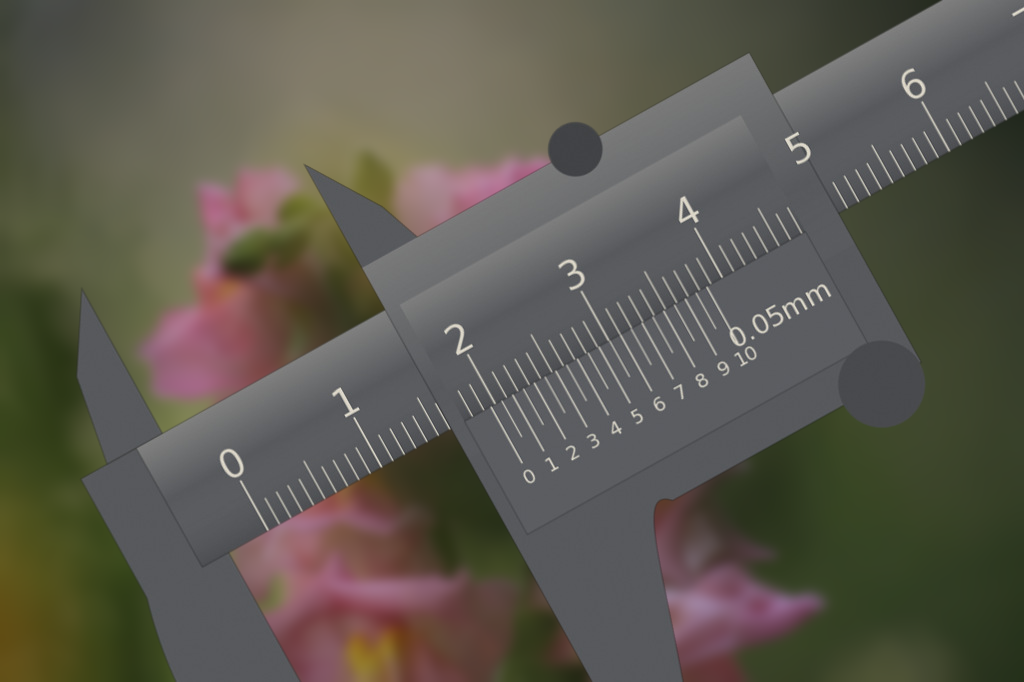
19.6 mm
